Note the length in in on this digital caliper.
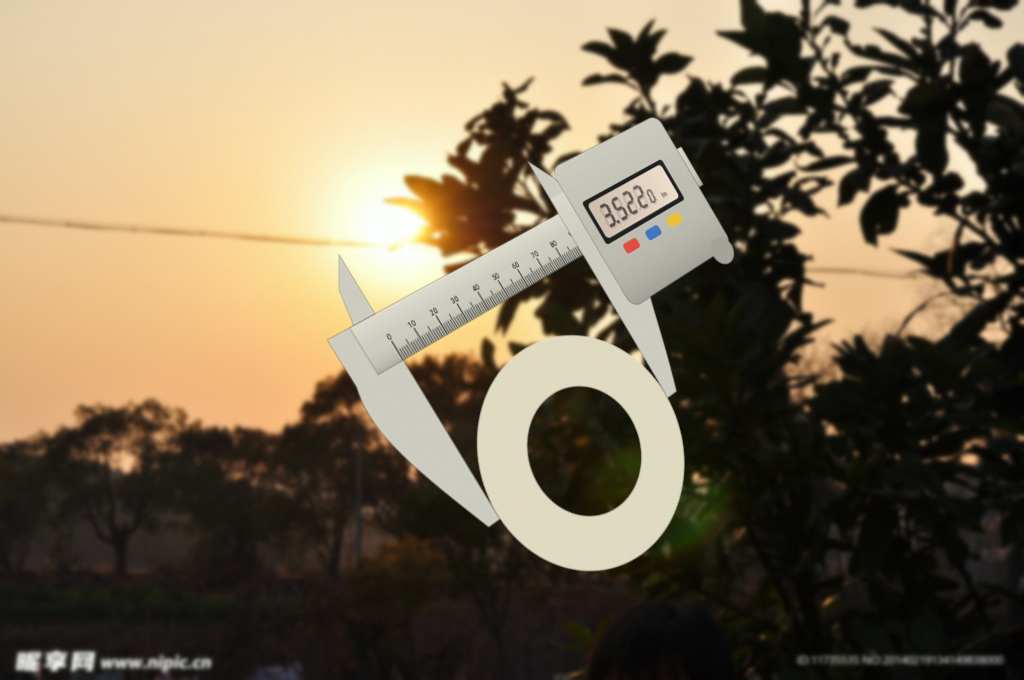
3.5220 in
